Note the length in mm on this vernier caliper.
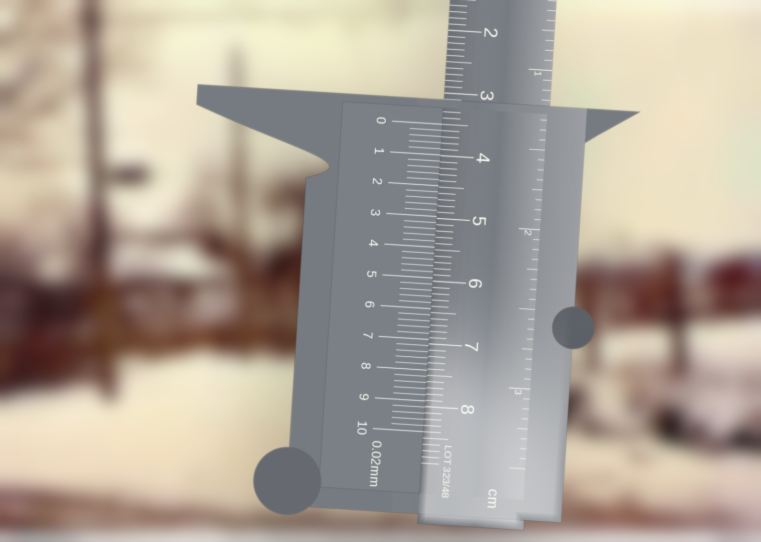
35.0 mm
